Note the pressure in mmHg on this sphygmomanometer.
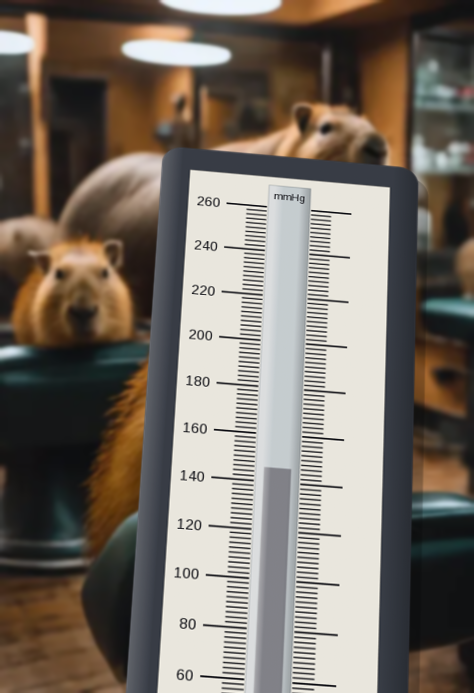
146 mmHg
